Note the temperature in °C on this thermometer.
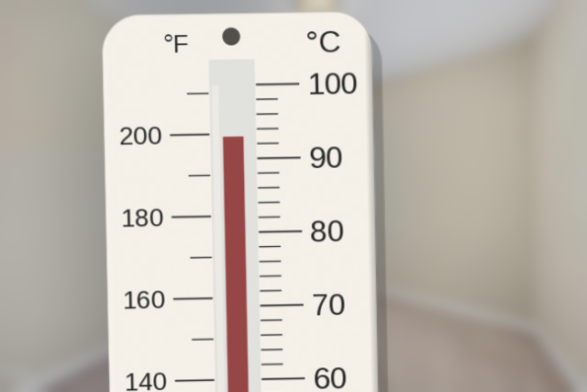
93 °C
